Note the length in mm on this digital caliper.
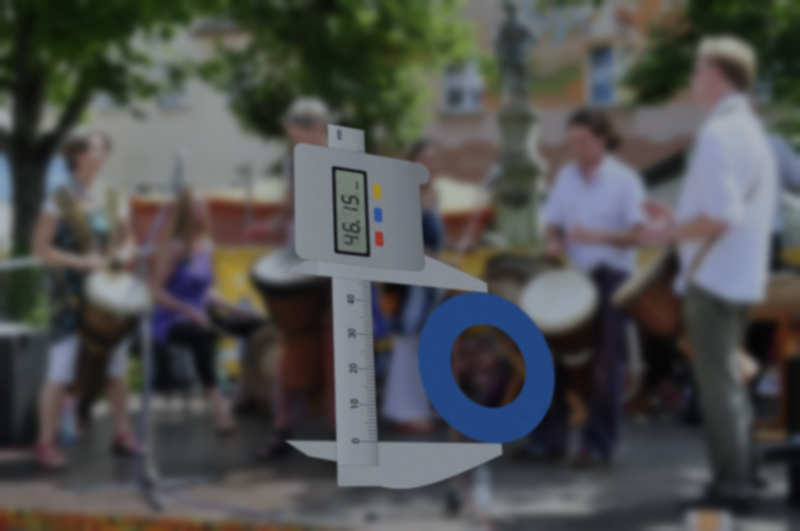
46.15 mm
